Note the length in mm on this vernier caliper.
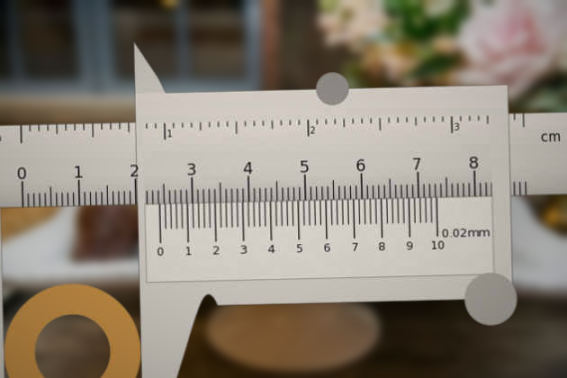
24.2 mm
